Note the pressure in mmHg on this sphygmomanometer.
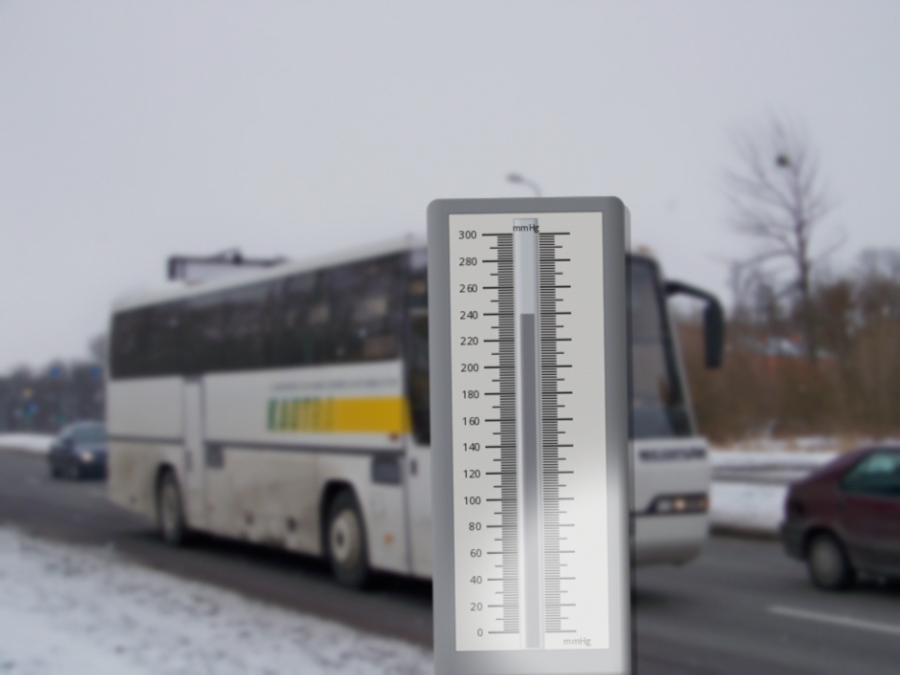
240 mmHg
